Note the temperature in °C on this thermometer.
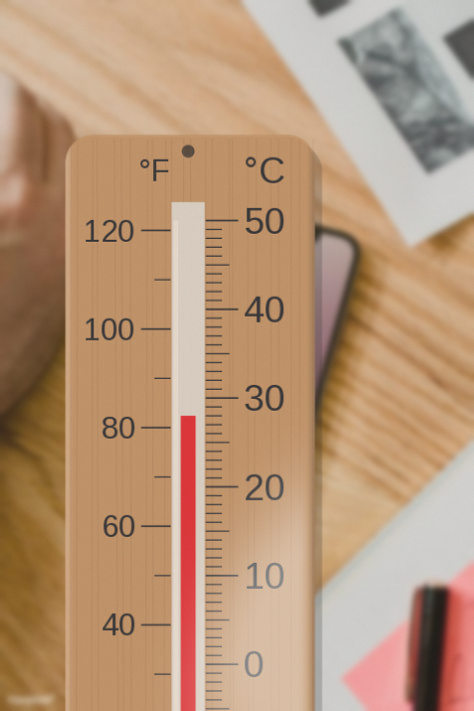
28 °C
